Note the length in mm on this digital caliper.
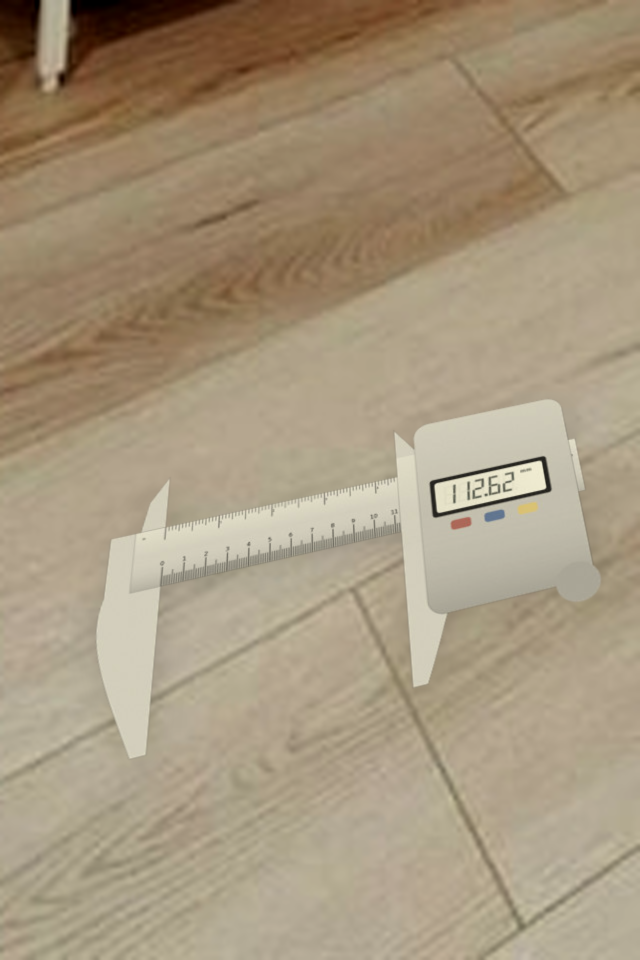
112.62 mm
